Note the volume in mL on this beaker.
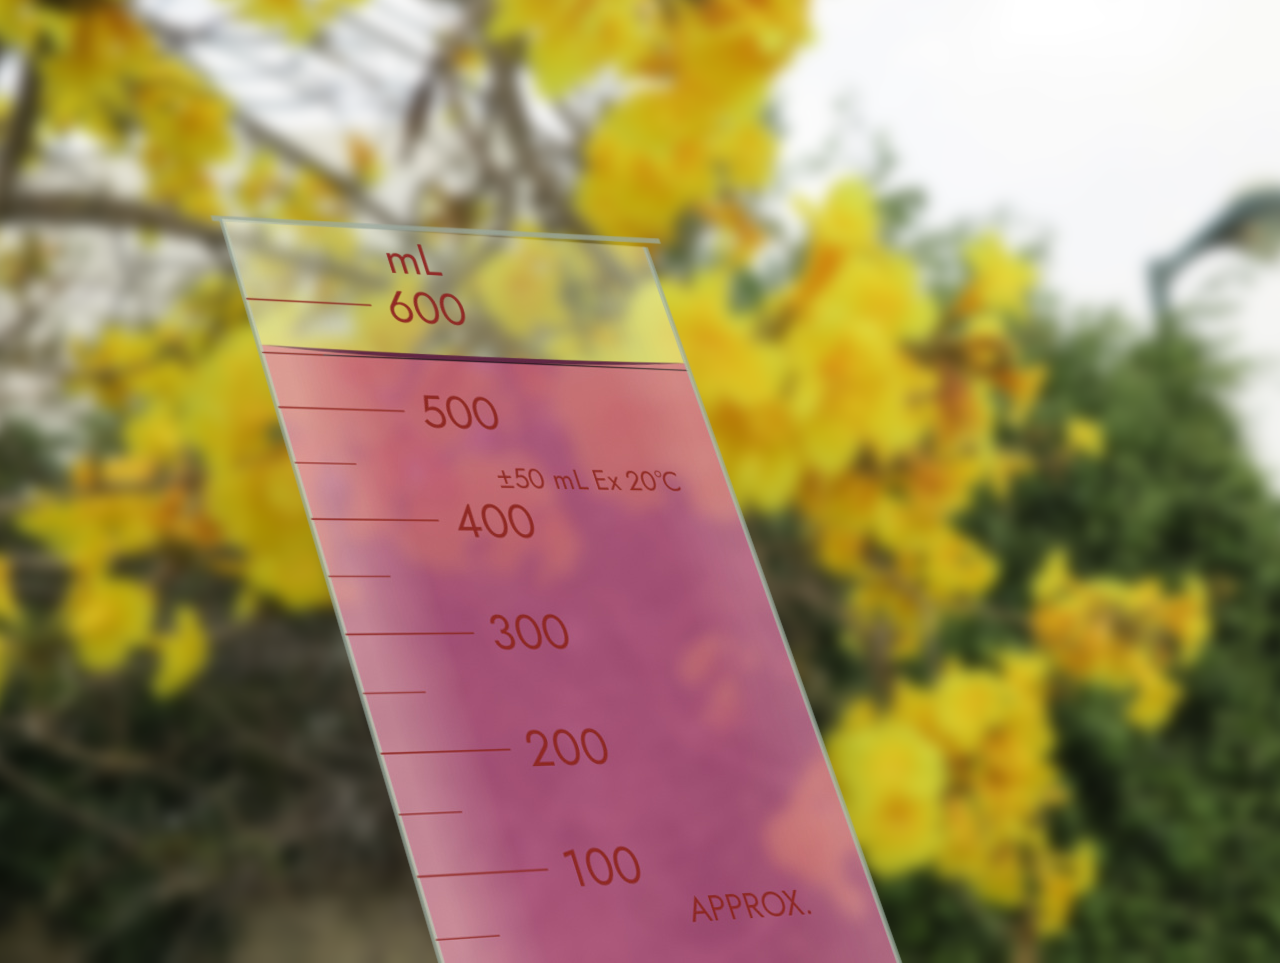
550 mL
